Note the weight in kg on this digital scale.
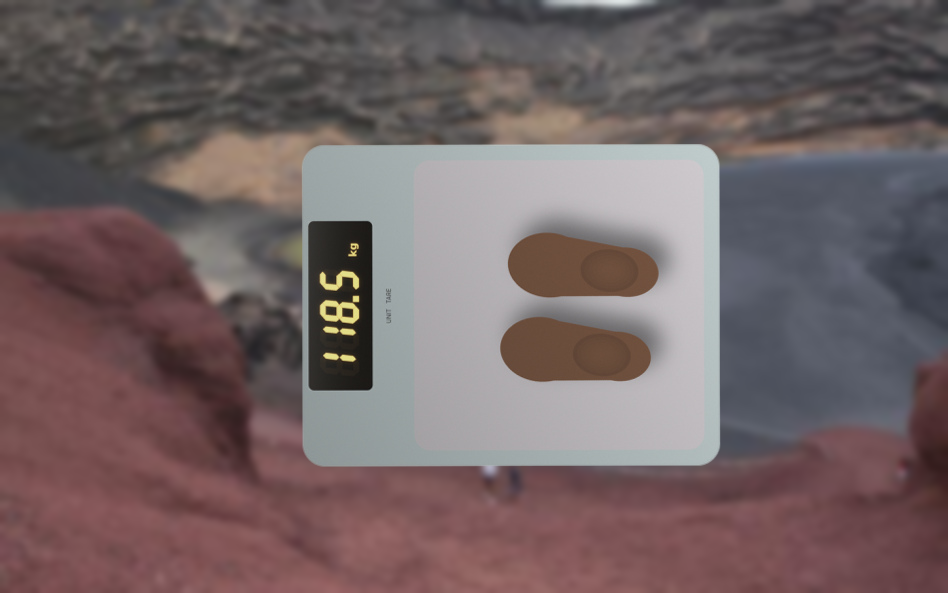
118.5 kg
